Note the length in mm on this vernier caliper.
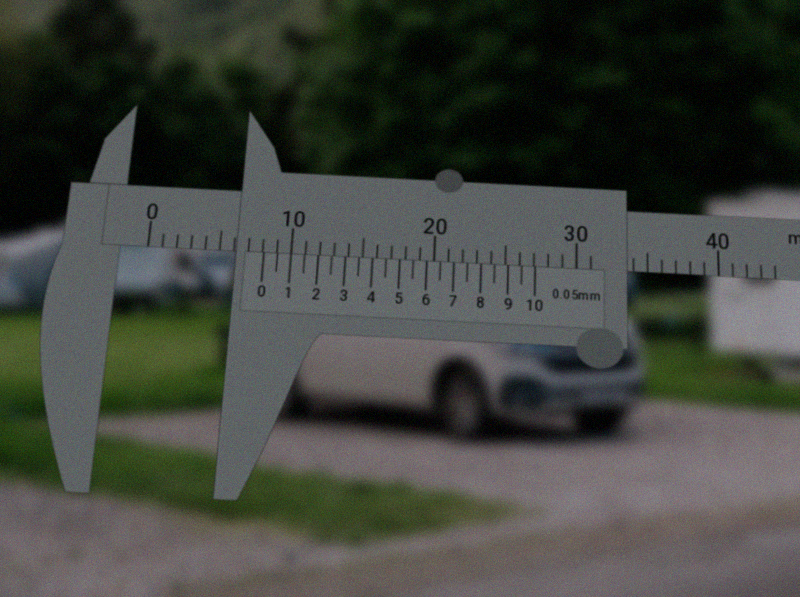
8.1 mm
